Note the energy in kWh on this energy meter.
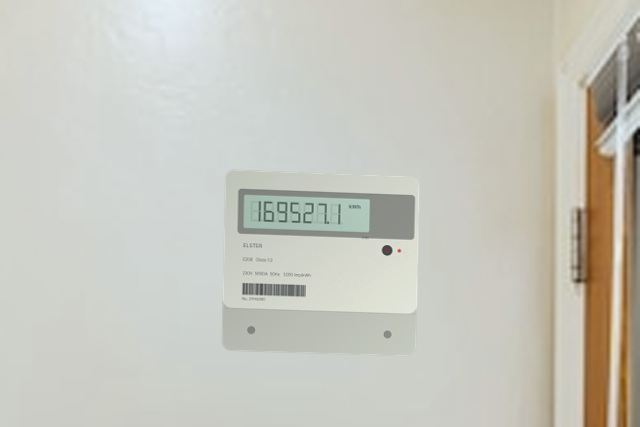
169527.1 kWh
